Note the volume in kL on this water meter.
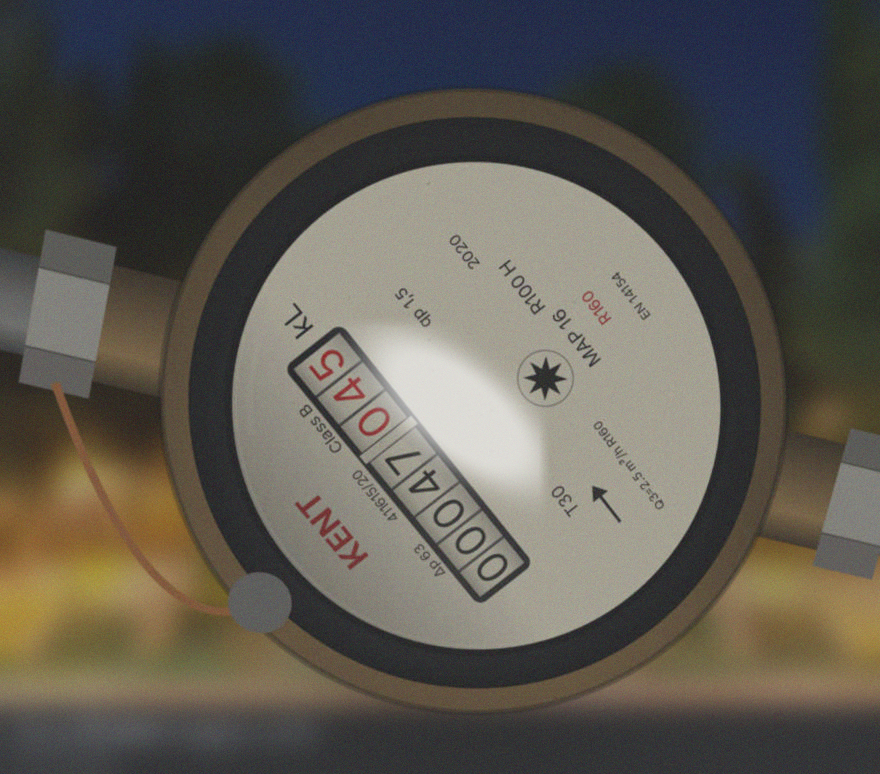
47.045 kL
